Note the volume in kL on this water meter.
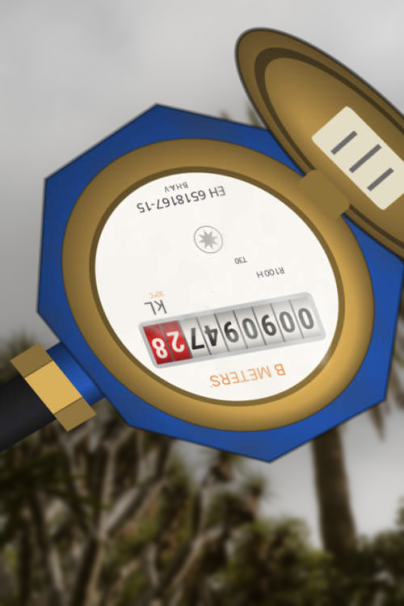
90947.28 kL
